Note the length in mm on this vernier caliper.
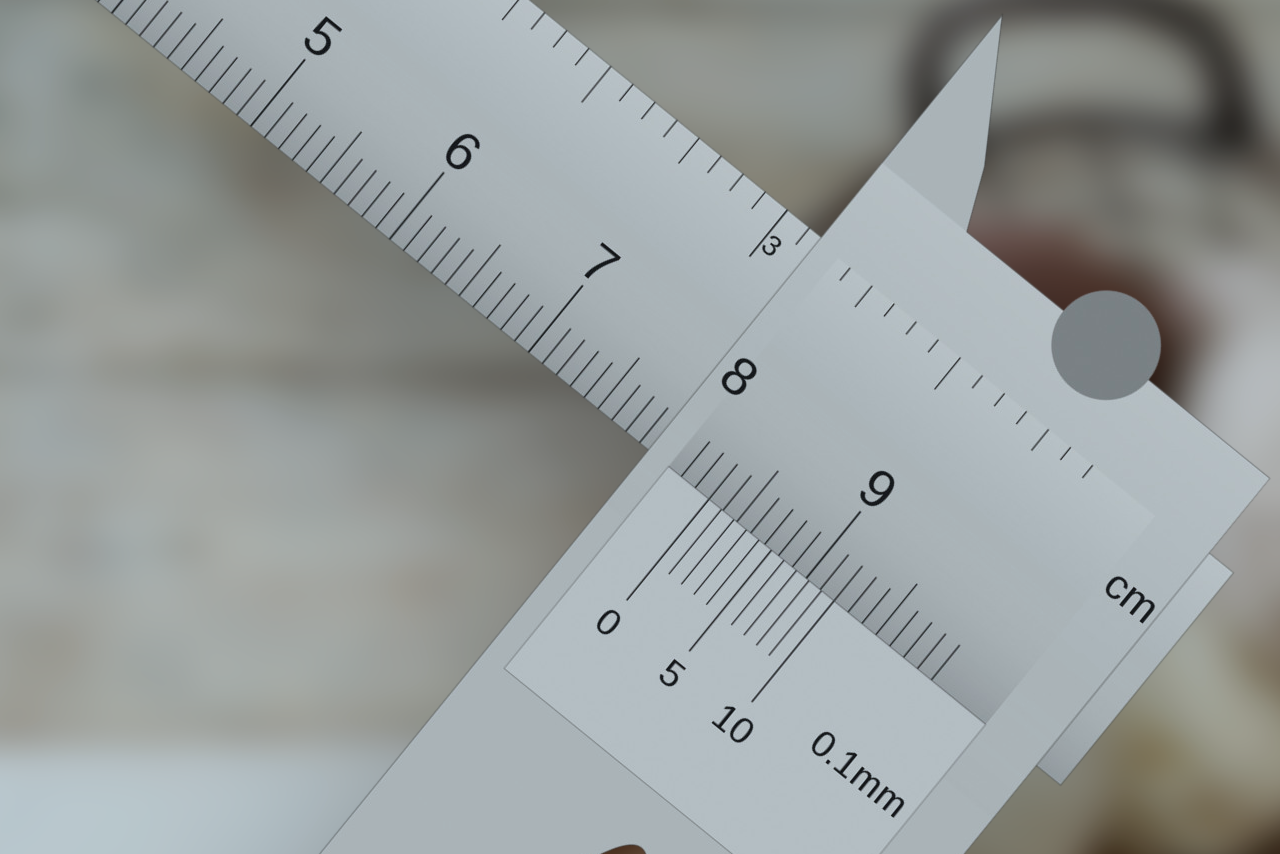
83.0 mm
